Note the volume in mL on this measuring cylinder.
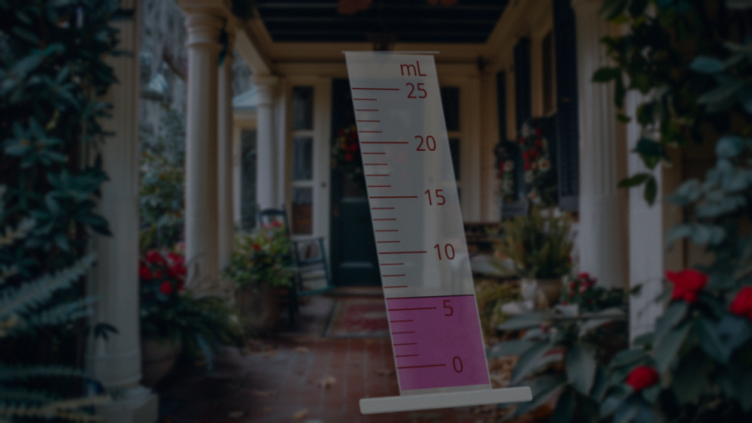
6 mL
